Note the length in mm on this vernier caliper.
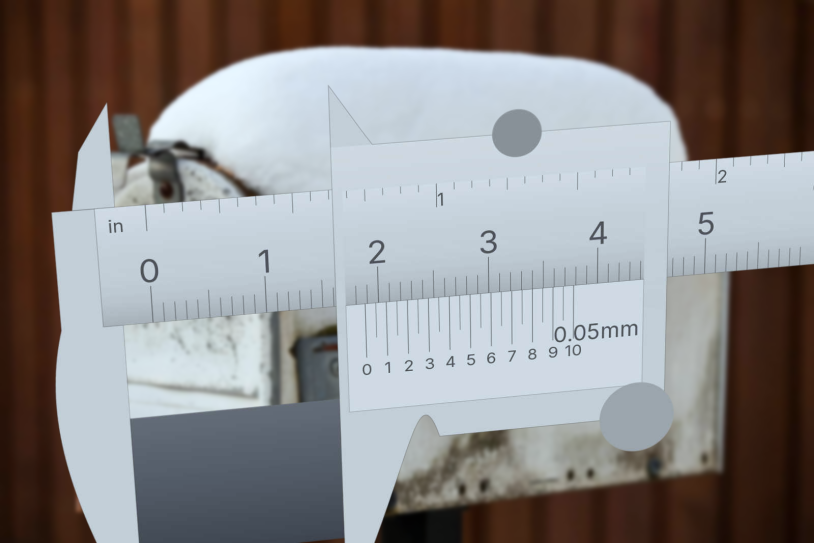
18.8 mm
